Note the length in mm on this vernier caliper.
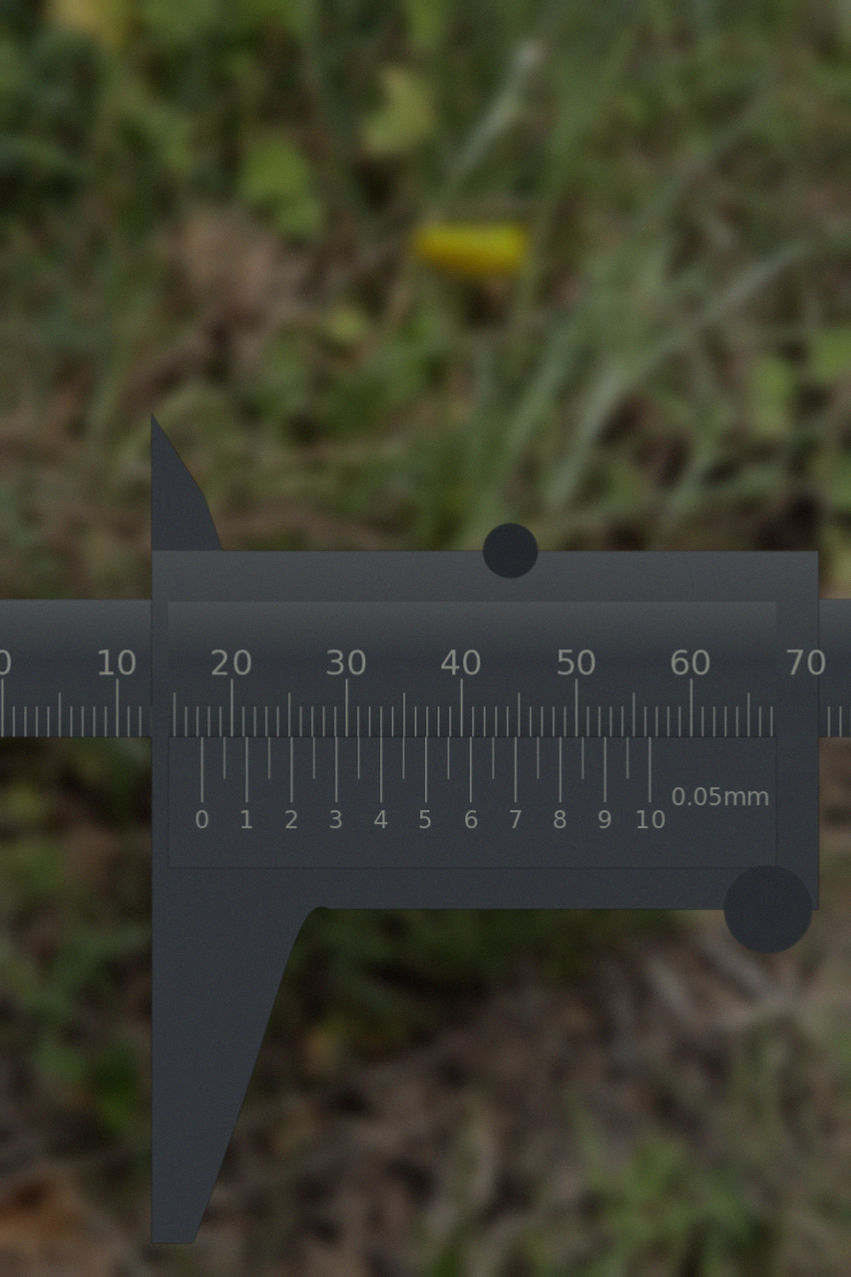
17.4 mm
